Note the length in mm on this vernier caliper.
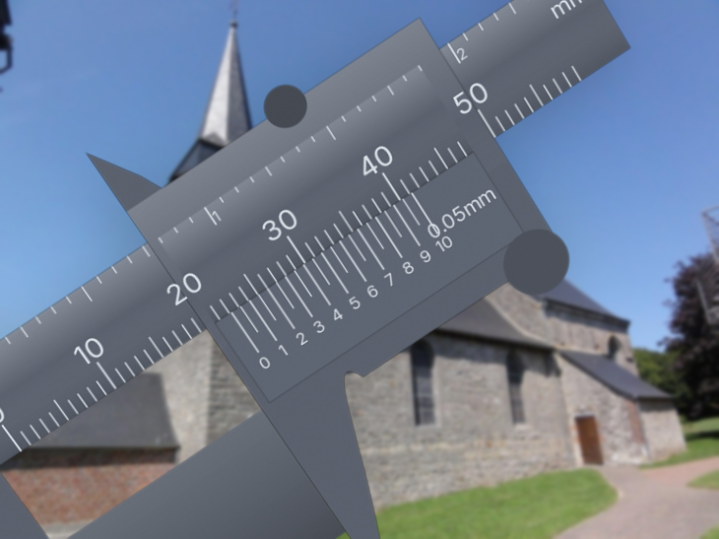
22.2 mm
